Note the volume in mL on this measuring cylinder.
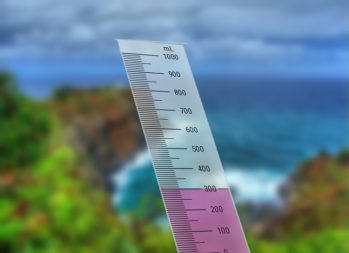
300 mL
